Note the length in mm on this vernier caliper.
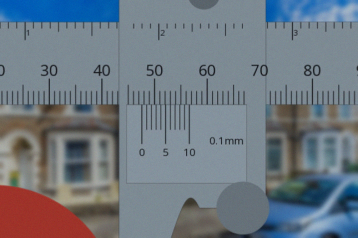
47.6 mm
